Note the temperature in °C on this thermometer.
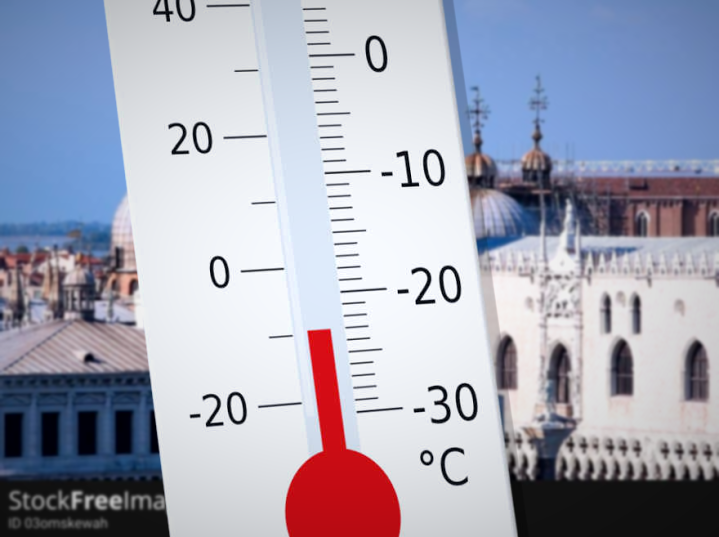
-23 °C
